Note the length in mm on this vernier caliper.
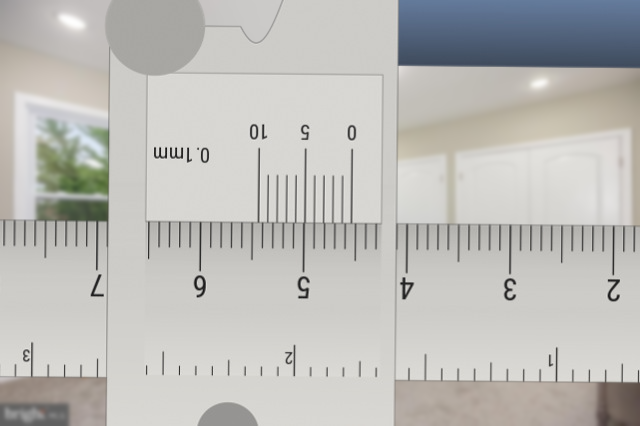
45.4 mm
